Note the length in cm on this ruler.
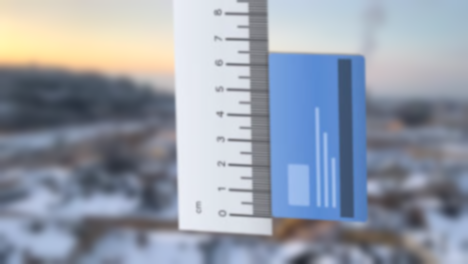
6.5 cm
